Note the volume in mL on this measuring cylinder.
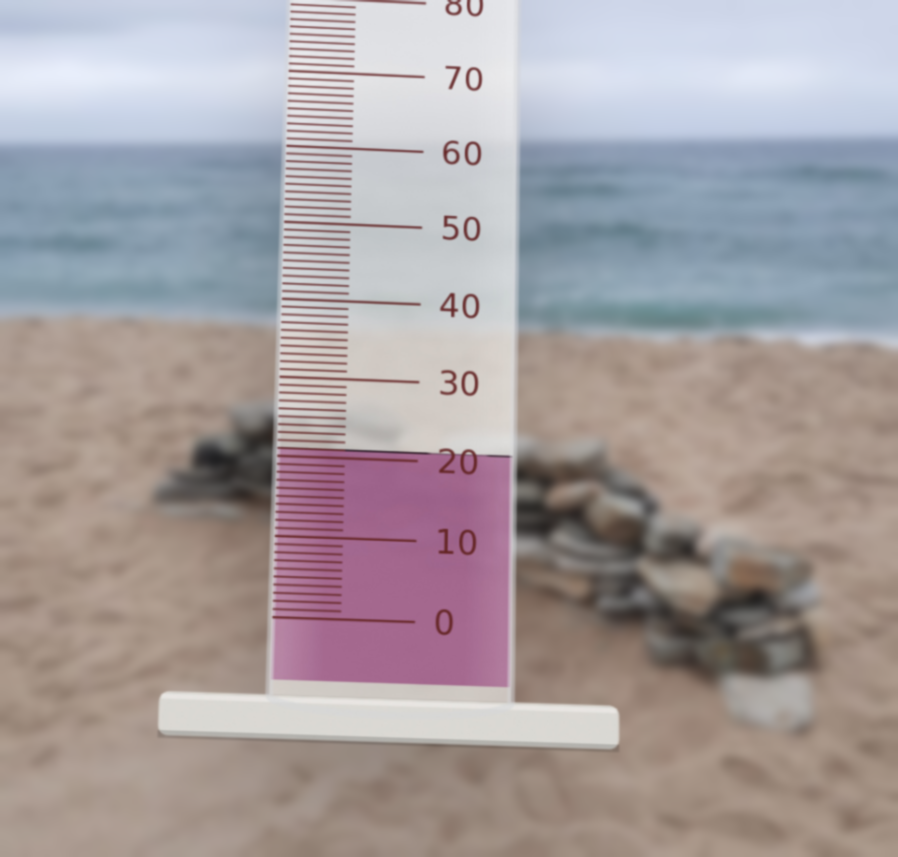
21 mL
